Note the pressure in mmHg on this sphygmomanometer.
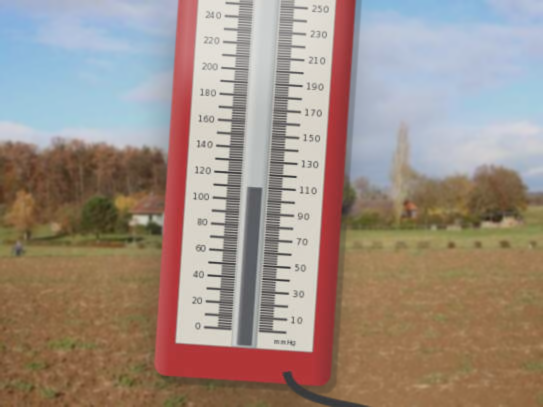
110 mmHg
